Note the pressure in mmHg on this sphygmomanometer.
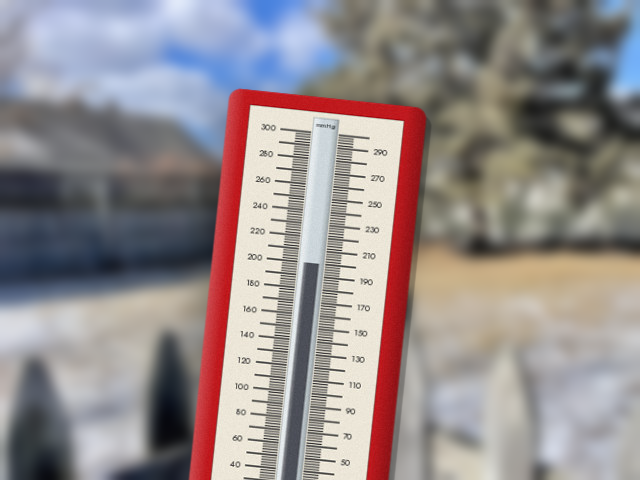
200 mmHg
